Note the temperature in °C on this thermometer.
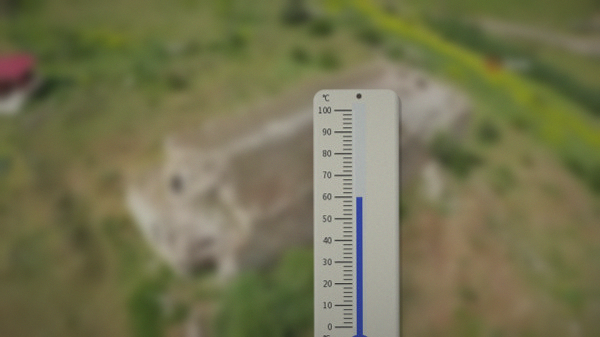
60 °C
